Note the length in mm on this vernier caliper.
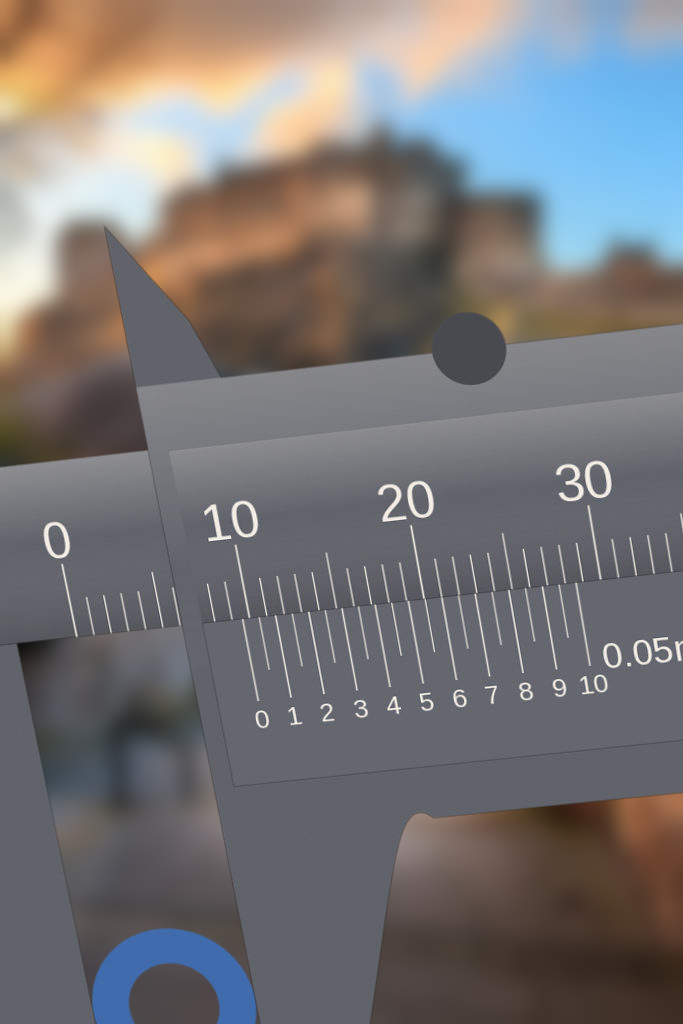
9.6 mm
